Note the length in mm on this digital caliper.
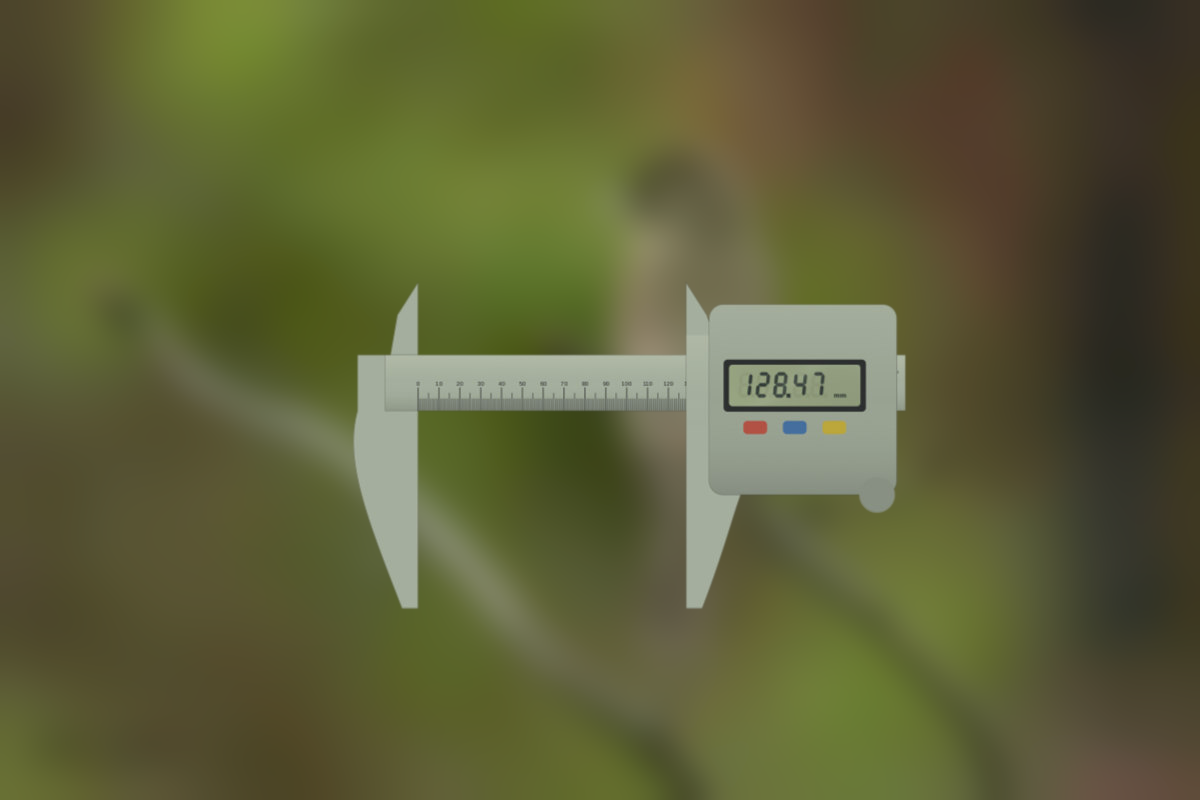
128.47 mm
